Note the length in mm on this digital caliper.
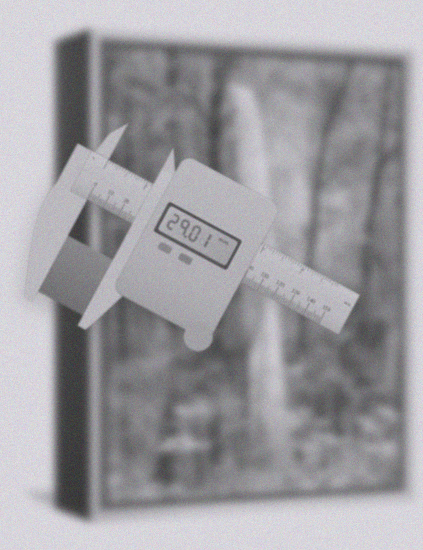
29.01 mm
